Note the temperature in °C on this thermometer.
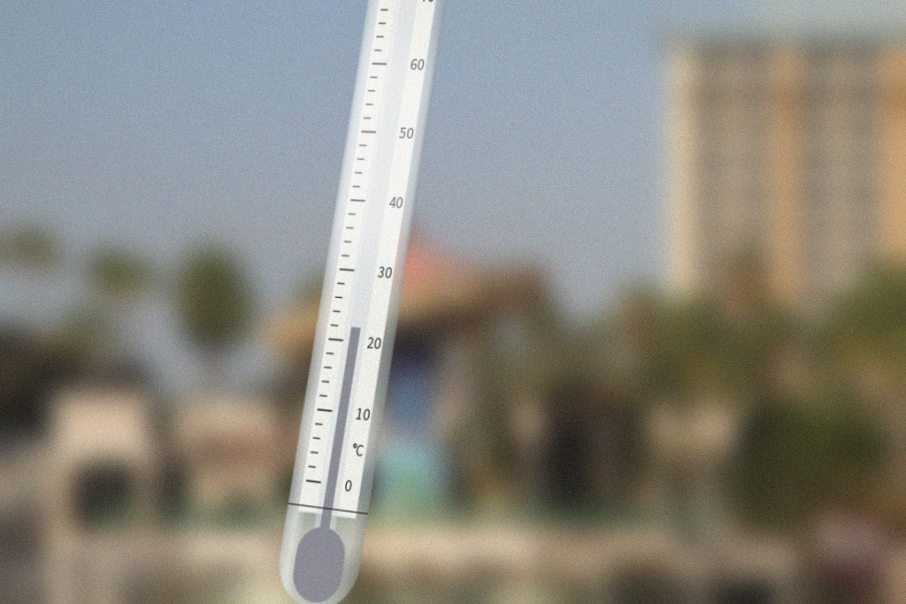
22 °C
